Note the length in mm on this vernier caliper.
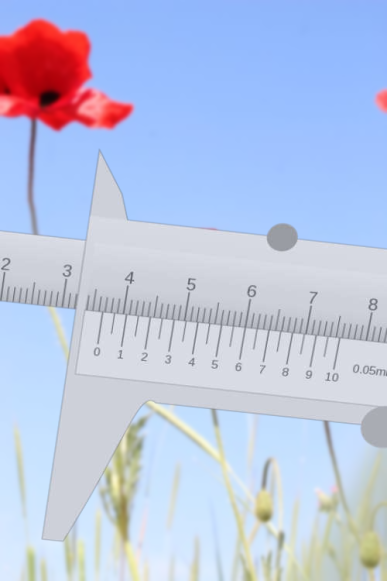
36.6 mm
